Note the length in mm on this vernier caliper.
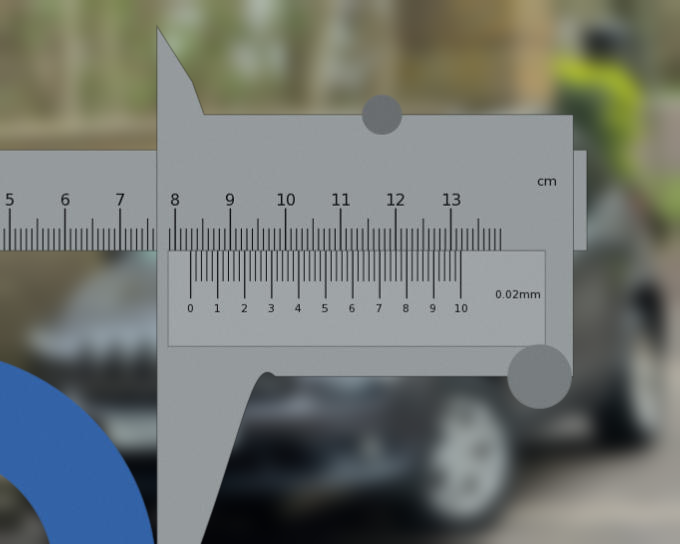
82.8 mm
